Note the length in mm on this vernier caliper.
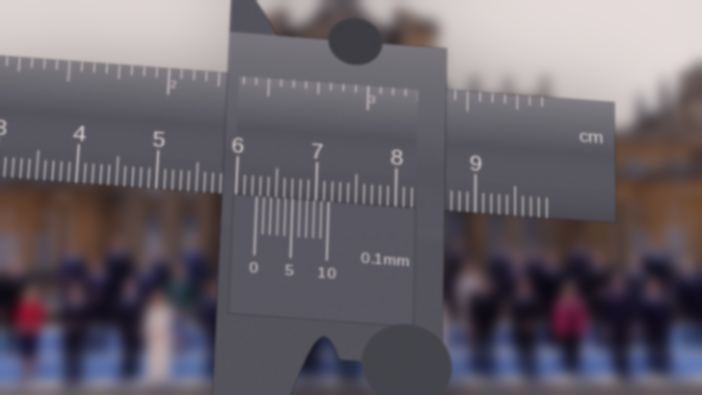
62.6 mm
